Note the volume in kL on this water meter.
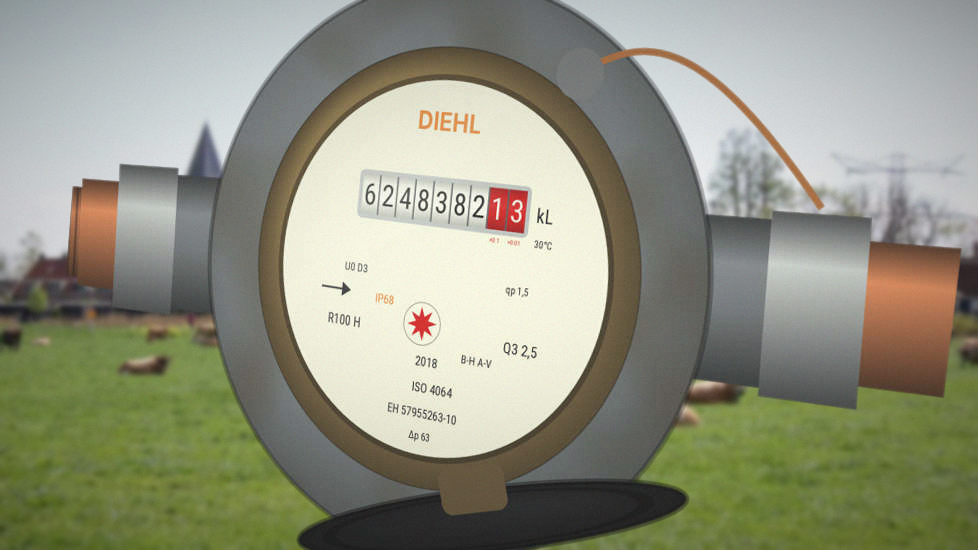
6248382.13 kL
